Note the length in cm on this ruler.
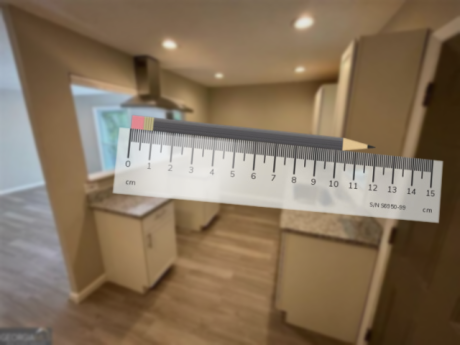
12 cm
